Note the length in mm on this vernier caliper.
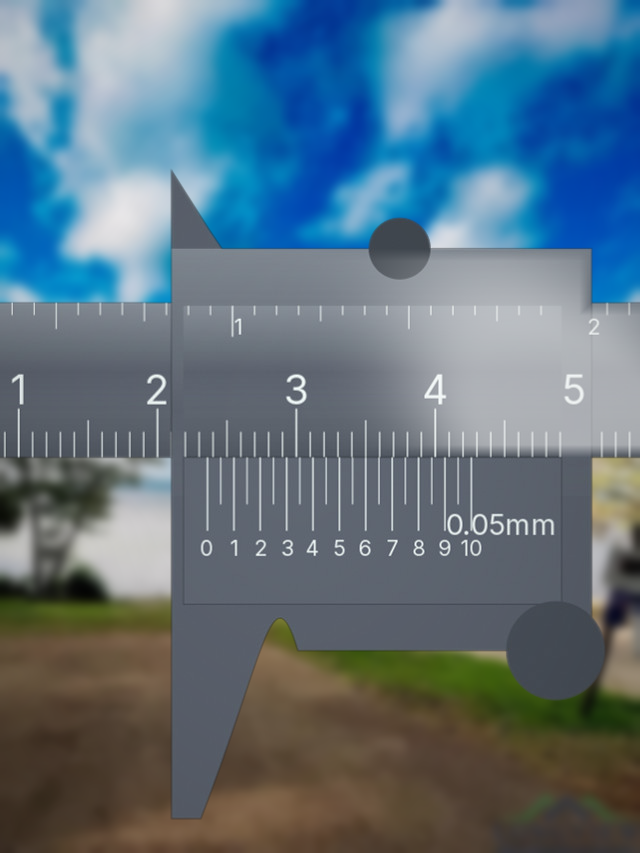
23.6 mm
